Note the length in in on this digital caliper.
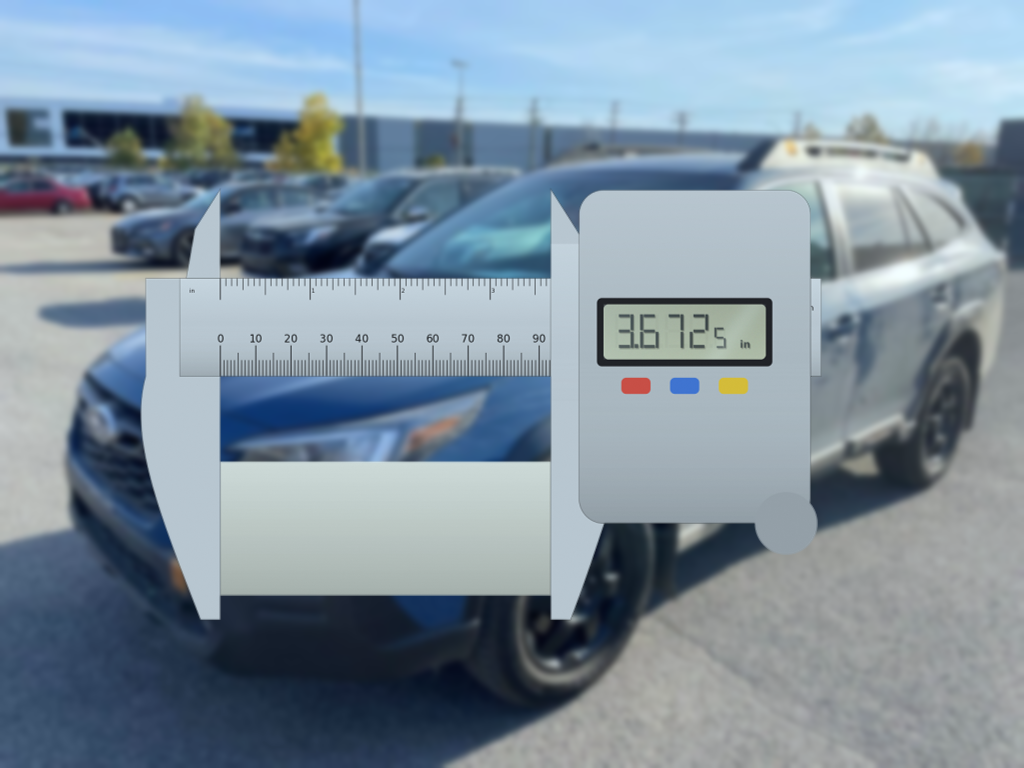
3.6725 in
